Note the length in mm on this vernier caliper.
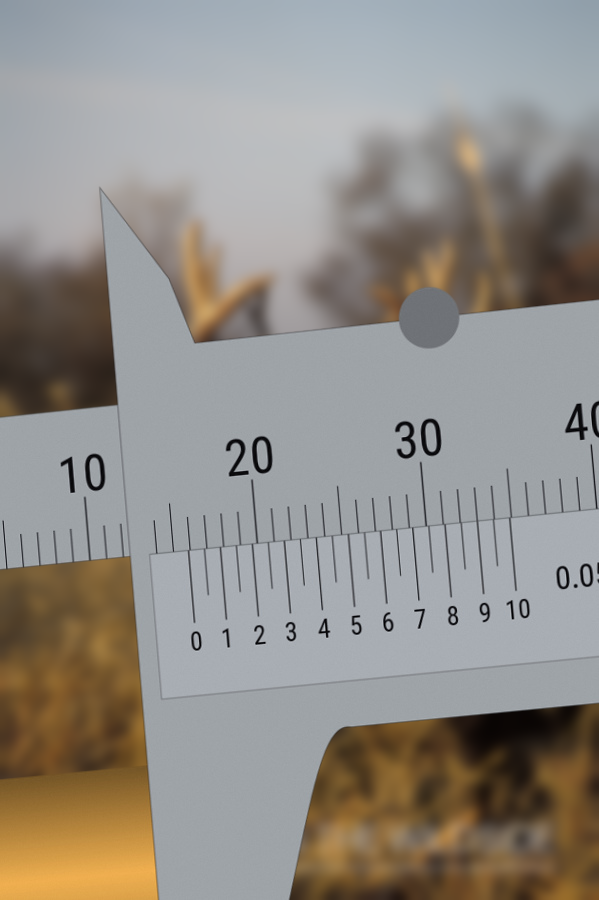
15.9 mm
